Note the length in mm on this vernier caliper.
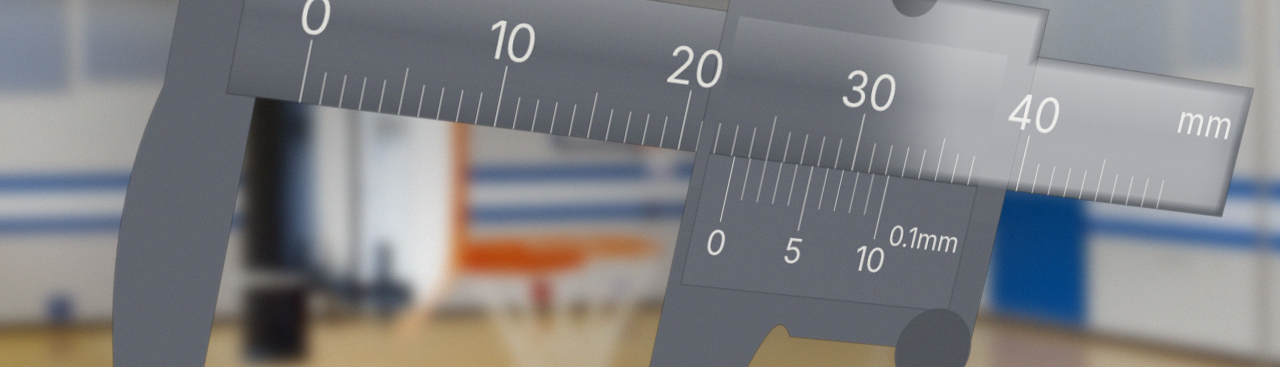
23.2 mm
